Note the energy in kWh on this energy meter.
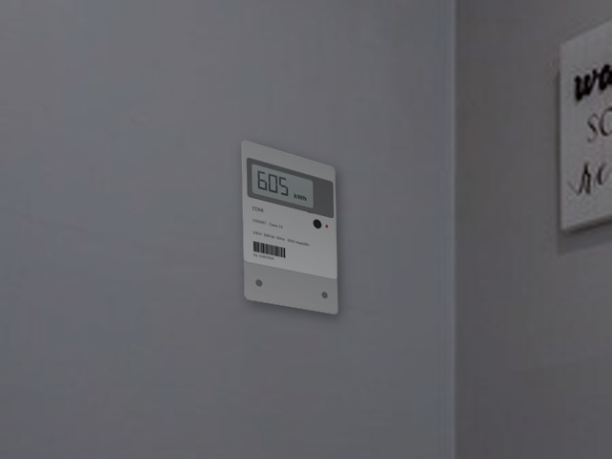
605 kWh
